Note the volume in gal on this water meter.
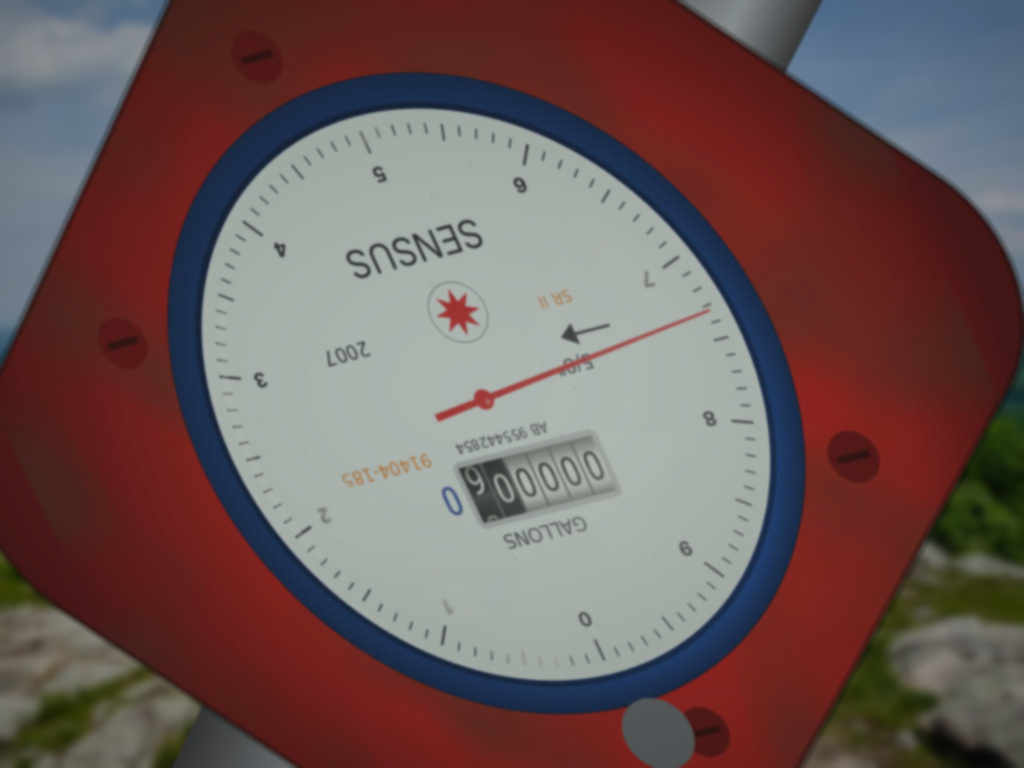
57.3 gal
